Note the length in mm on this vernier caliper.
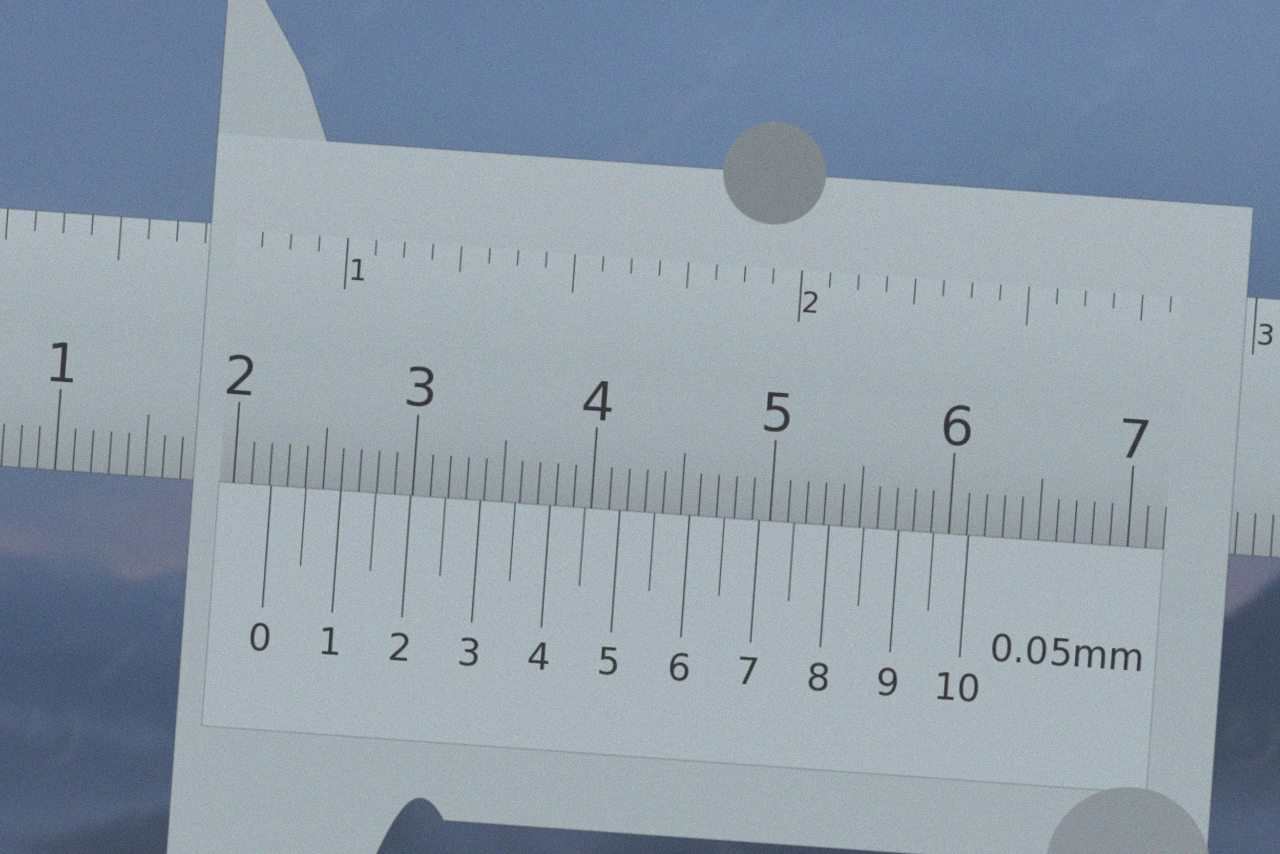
22.1 mm
